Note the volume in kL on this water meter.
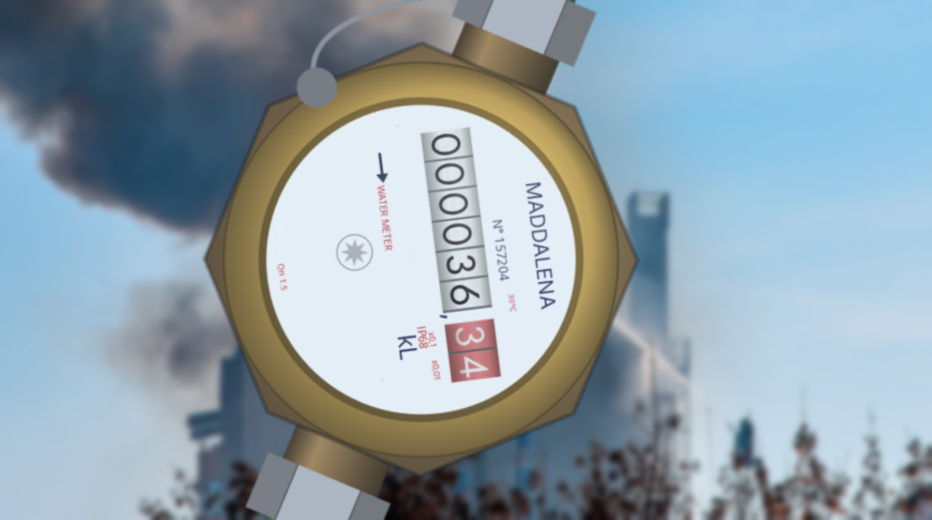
36.34 kL
